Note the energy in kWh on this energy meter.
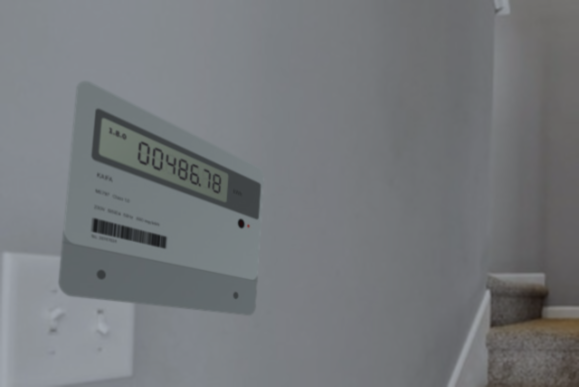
486.78 kWh
